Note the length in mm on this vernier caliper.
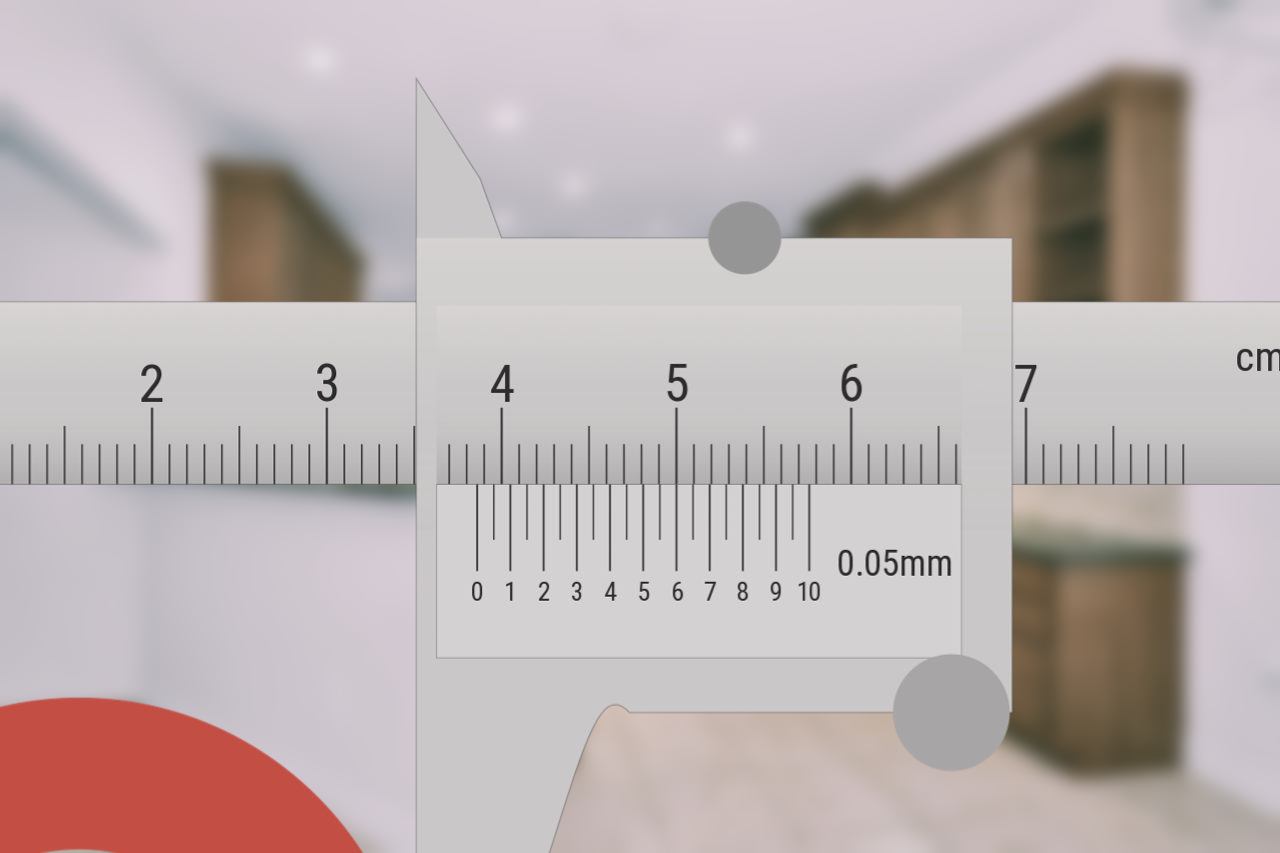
38.6 mm
